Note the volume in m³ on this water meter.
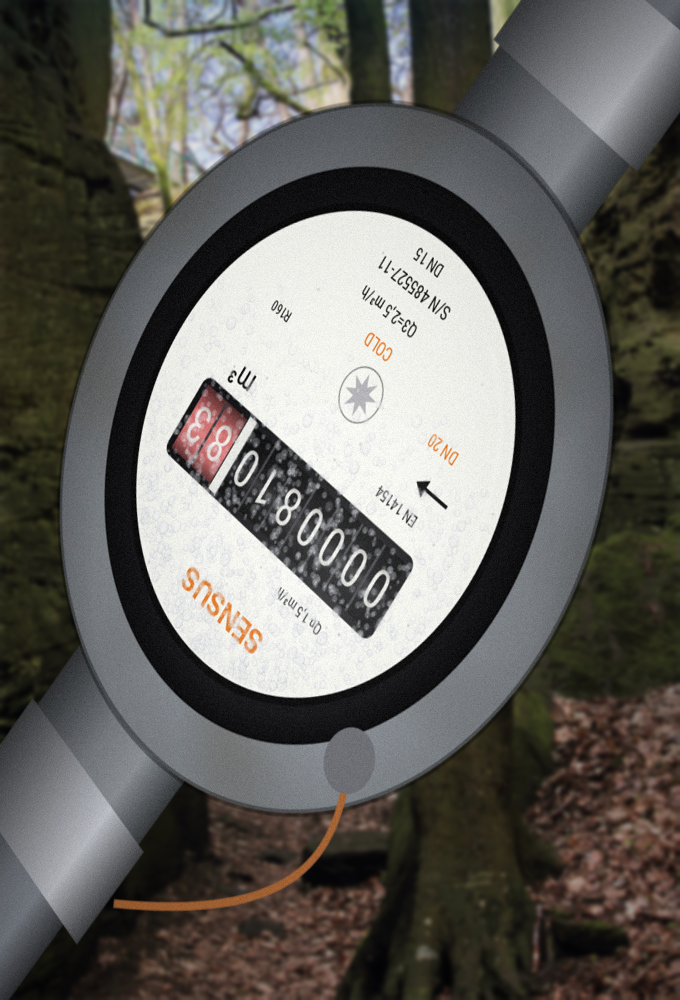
810.83 m³
